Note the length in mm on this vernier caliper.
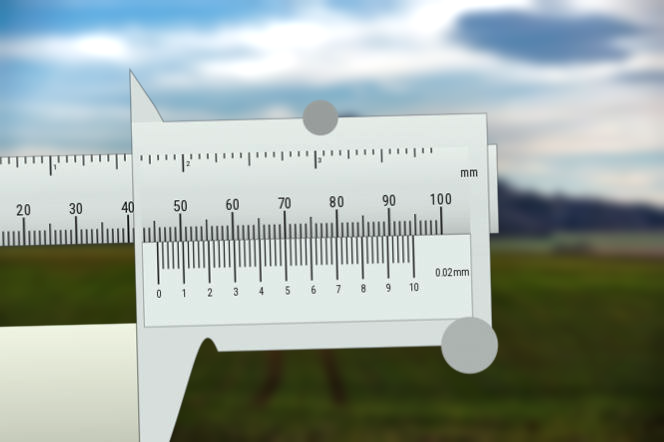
45.5 mm
